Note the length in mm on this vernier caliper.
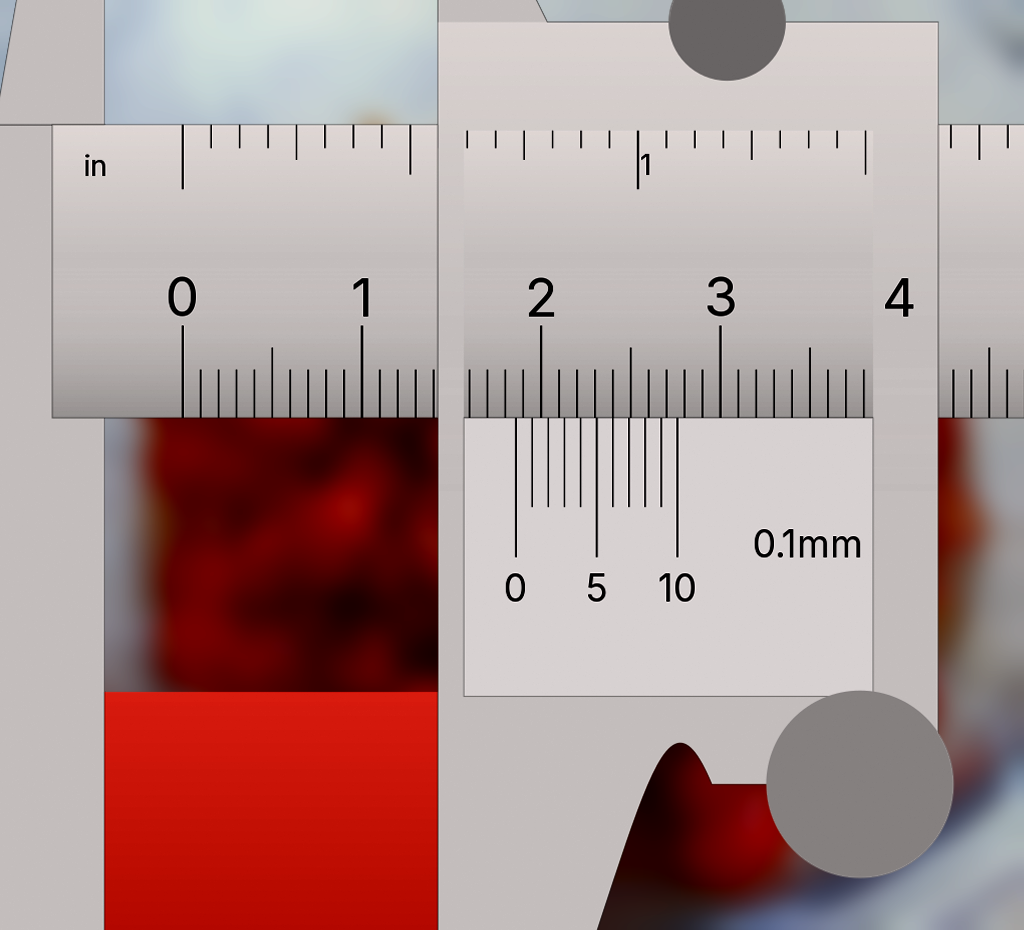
18.6 mm
